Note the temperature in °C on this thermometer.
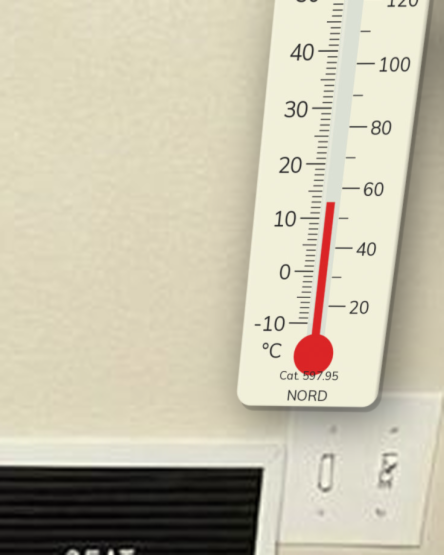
13 °C
